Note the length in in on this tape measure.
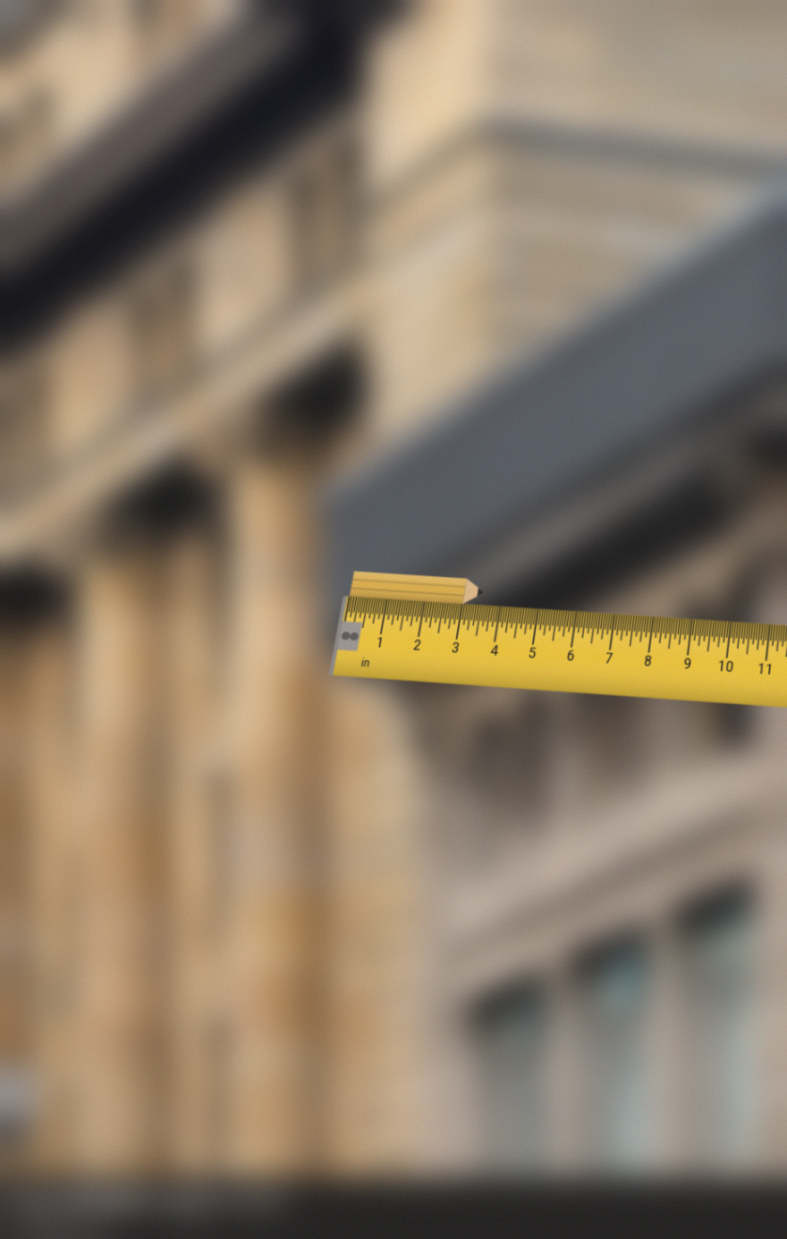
3.5 in
